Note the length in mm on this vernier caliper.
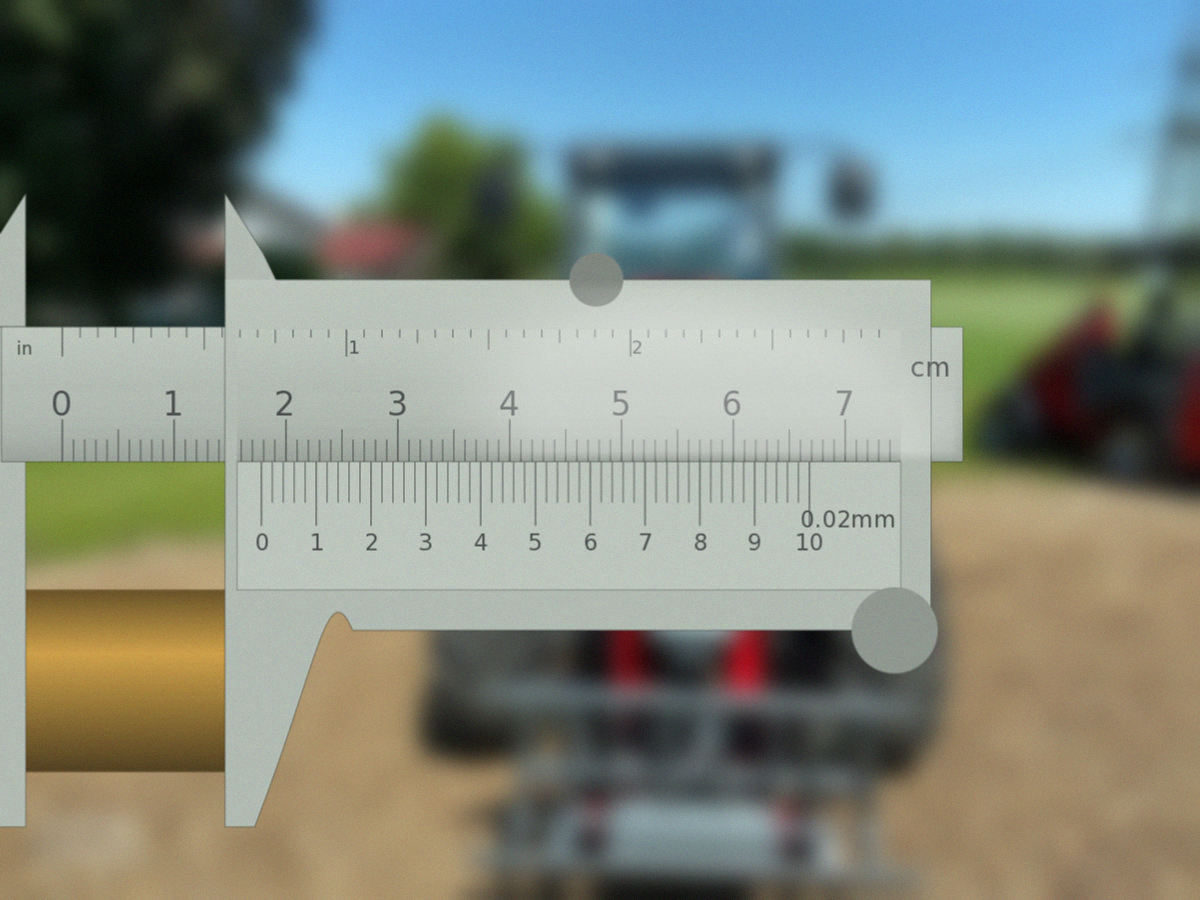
17.8 mm
